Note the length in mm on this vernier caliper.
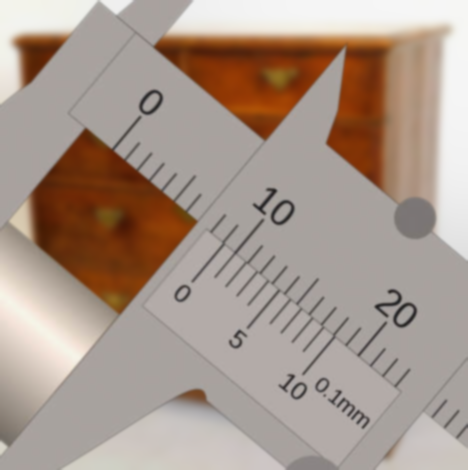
9.1 mm
